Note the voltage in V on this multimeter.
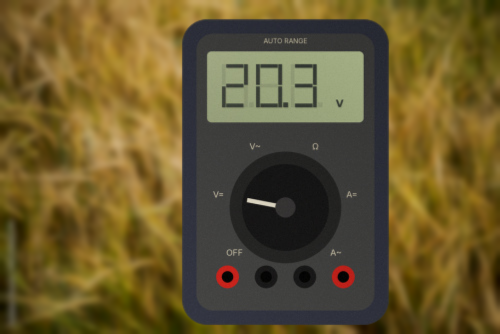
20.3 V
